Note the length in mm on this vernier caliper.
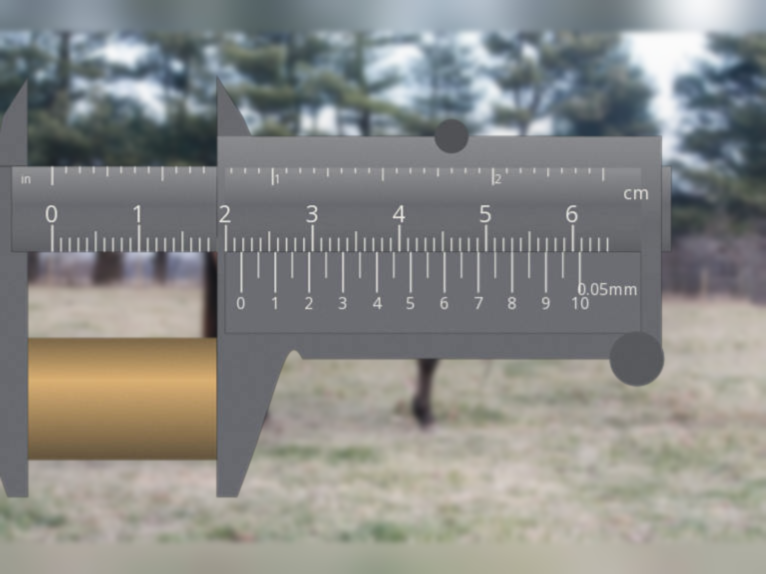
21.8 mm
